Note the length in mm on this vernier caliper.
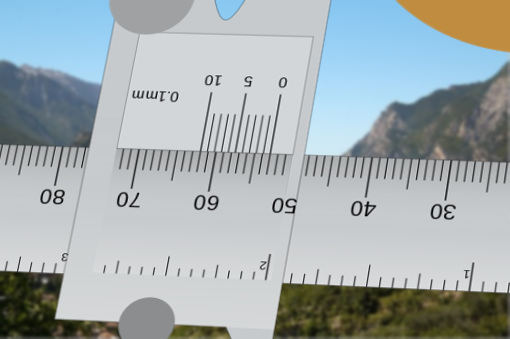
53.0 mm
